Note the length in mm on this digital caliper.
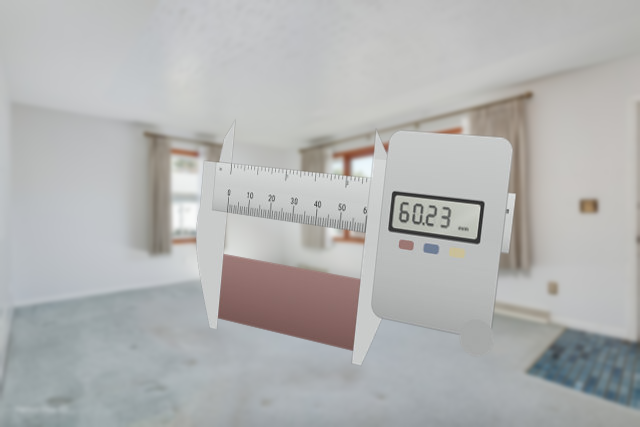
60.23 mm
